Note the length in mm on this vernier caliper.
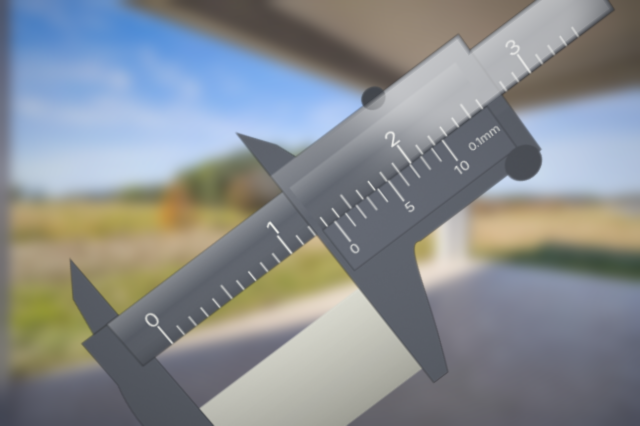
13.6 mm
